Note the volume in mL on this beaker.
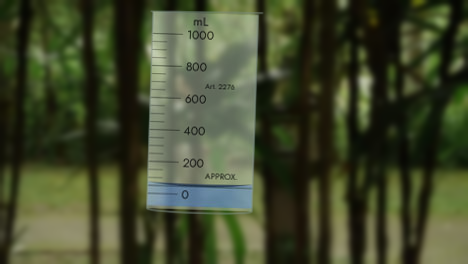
50 mL
